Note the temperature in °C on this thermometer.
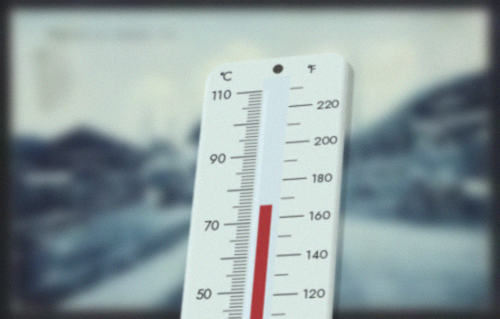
75 °C
